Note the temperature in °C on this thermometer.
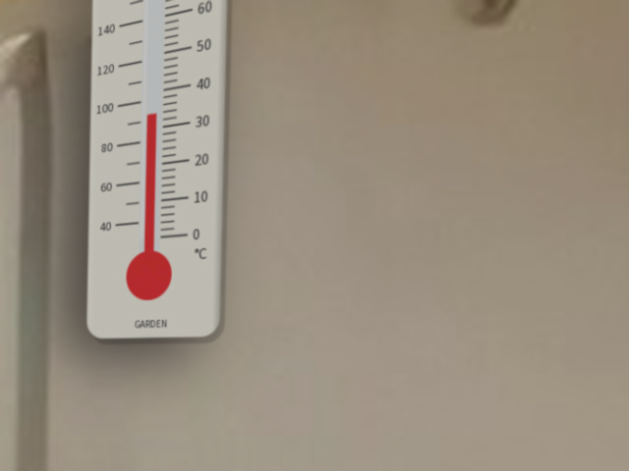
34 °C
